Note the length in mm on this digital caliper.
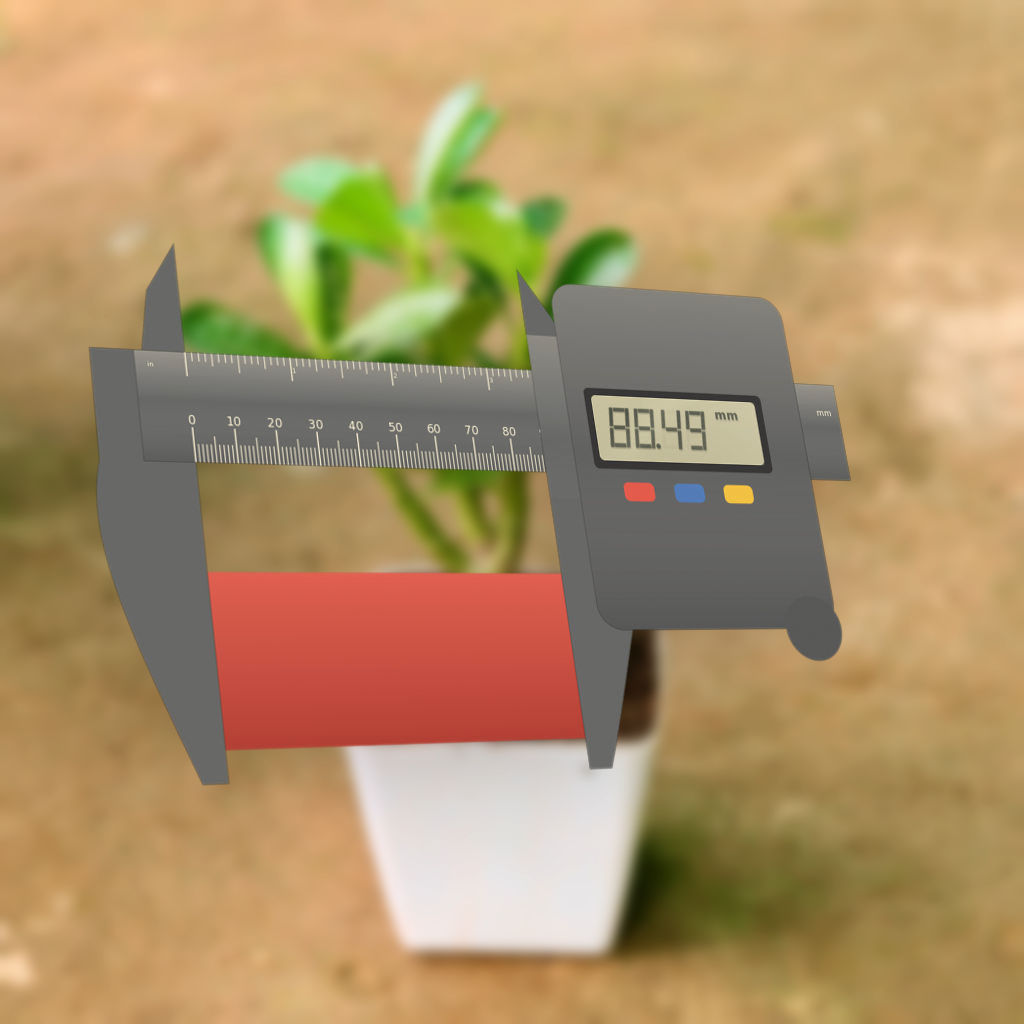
88.49 mm
